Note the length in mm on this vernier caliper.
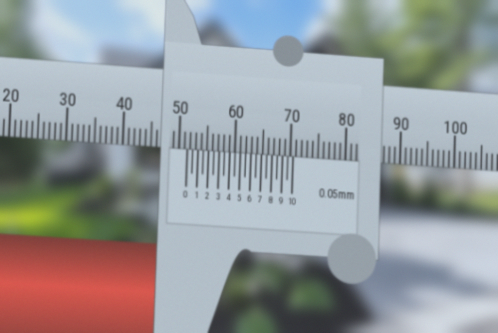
51.5 mm
